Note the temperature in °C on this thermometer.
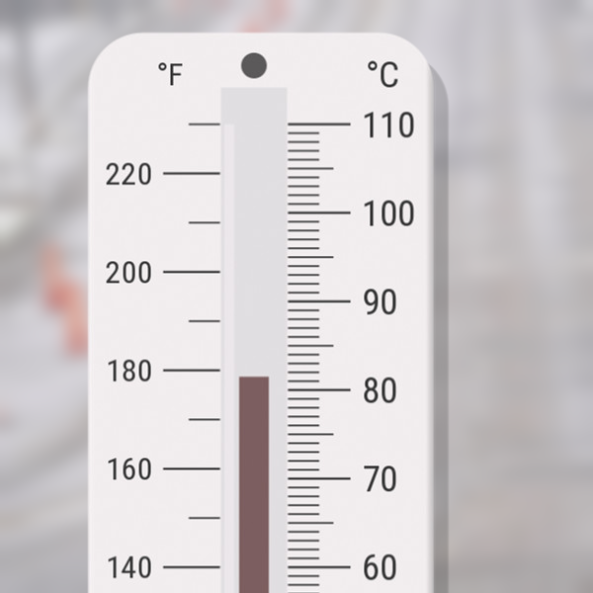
81.5 °C
